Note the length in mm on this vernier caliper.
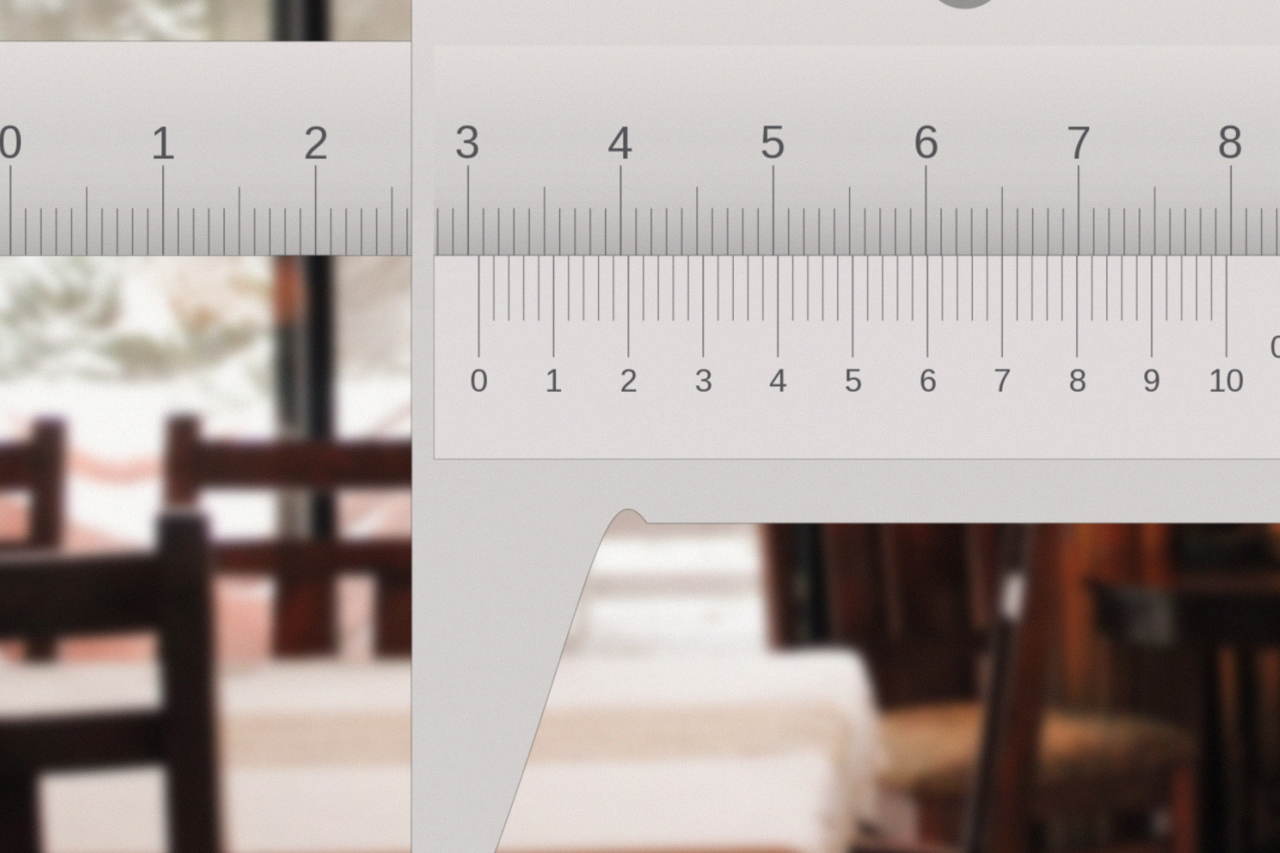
30.7 mm
